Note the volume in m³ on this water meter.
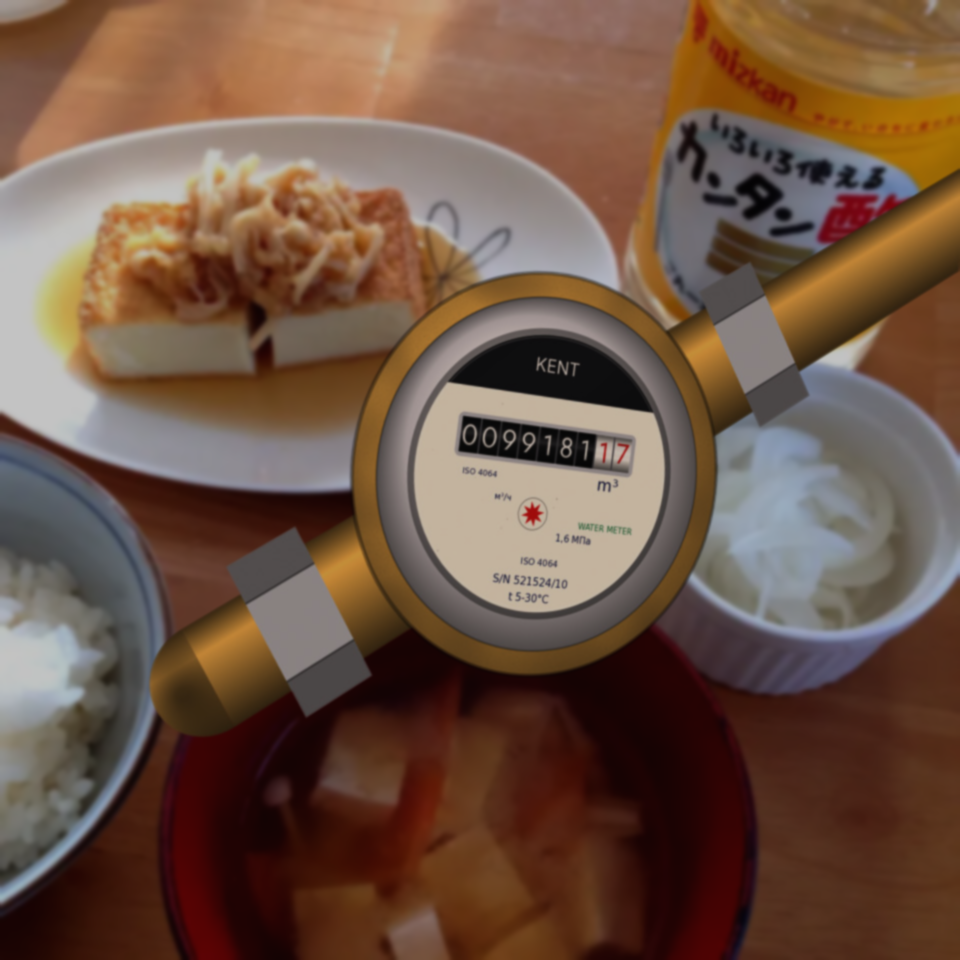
99181.17 m³
